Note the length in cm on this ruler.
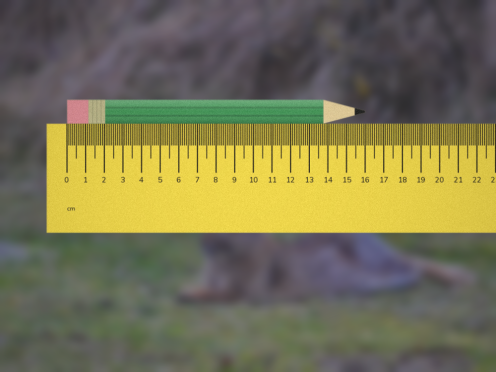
16 cm
